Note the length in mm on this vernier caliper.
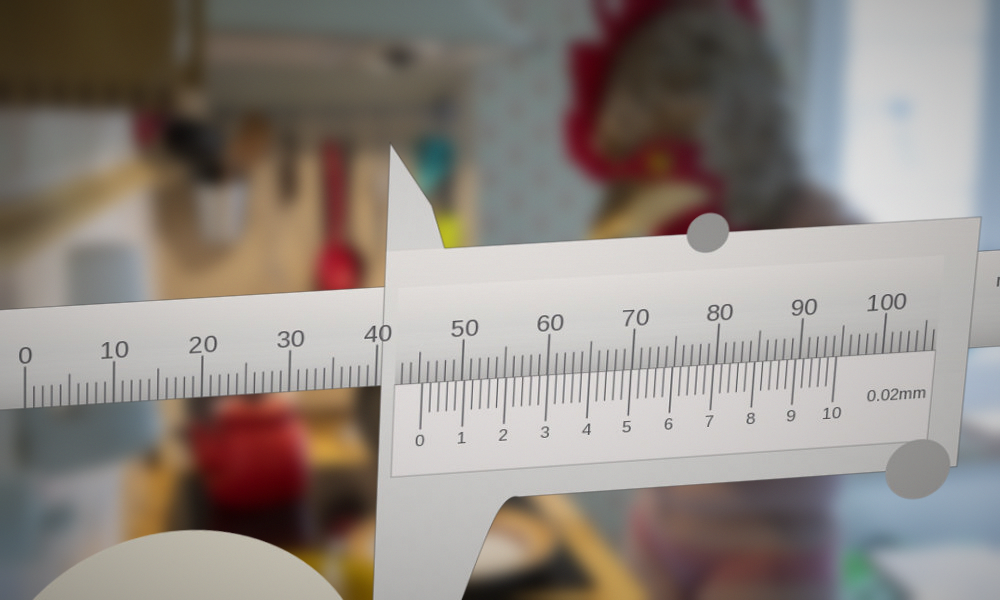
45.4 mm
